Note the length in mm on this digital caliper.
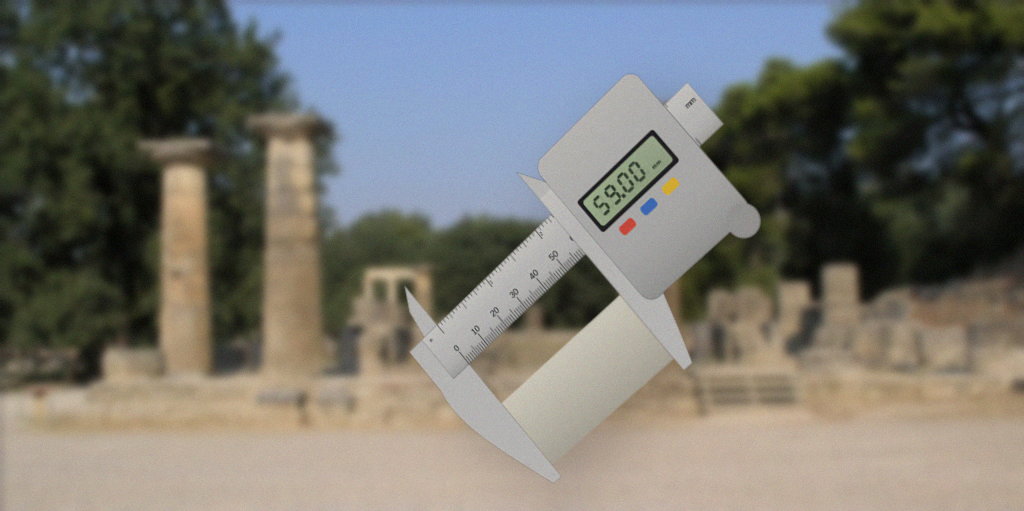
59.00 mm
